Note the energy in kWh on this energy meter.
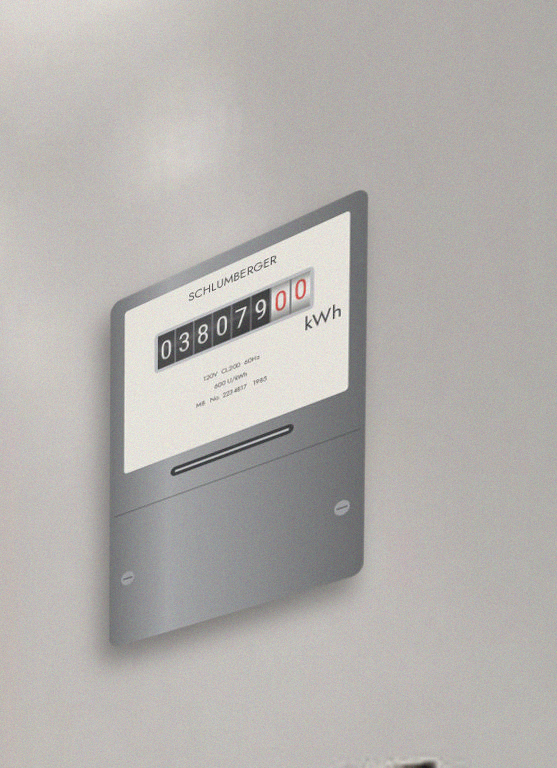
38079.00 kWh
